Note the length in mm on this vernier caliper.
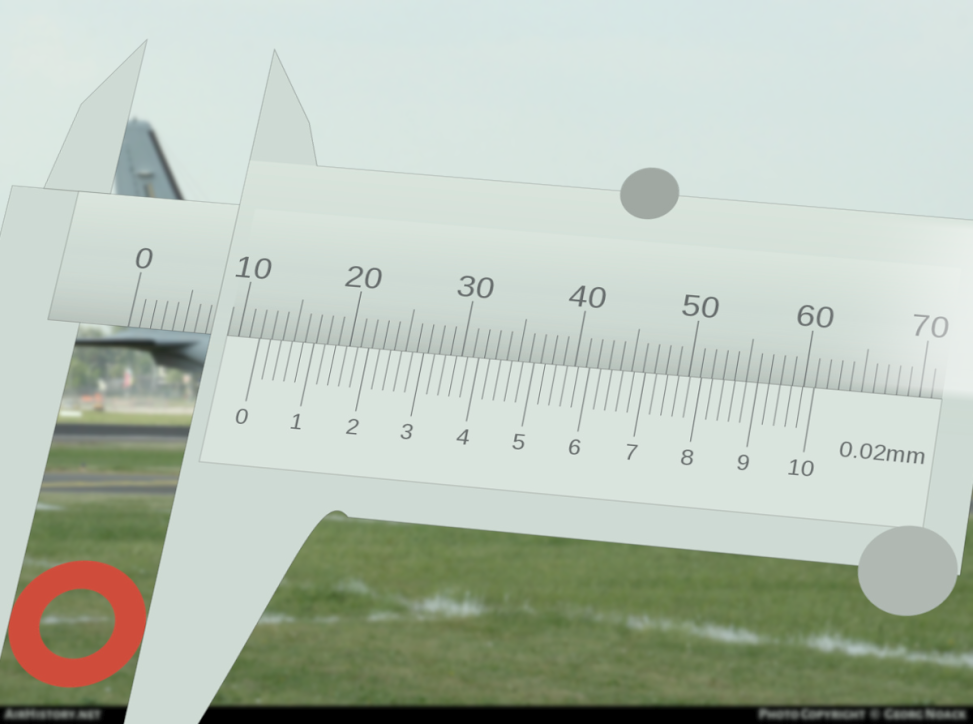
11.9 mm
